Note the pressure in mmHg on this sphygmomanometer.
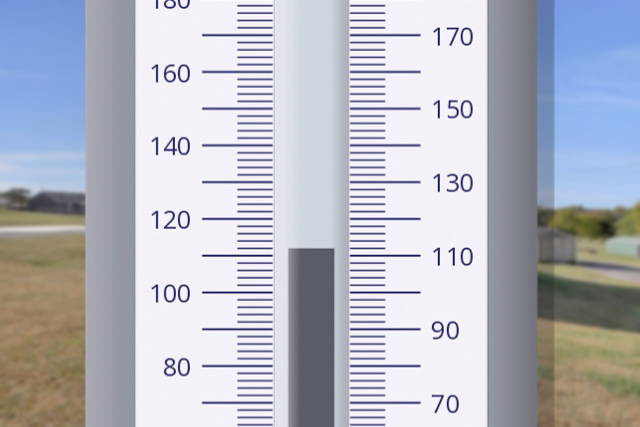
112 mmHg
